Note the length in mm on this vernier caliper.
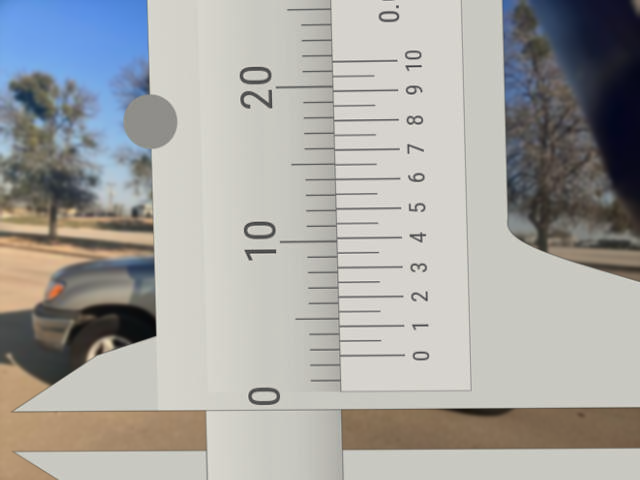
2.6 mm
